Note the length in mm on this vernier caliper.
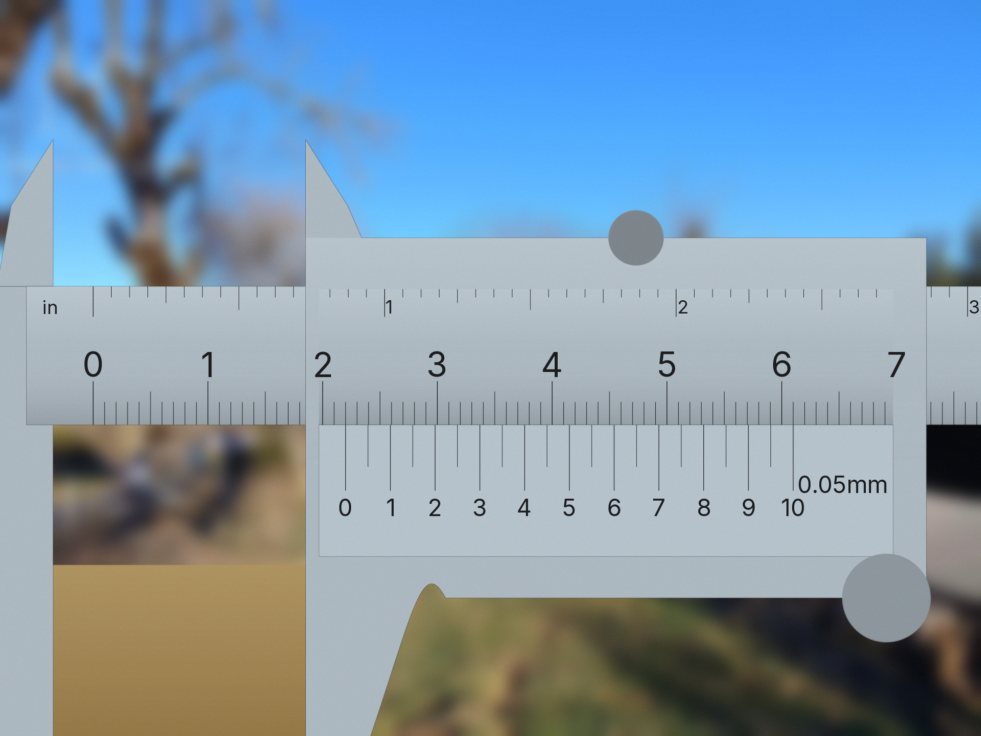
22.0 mm
